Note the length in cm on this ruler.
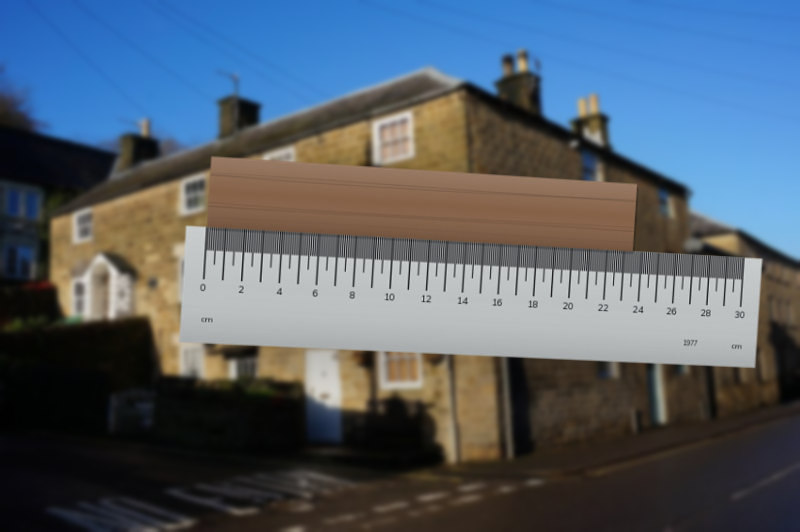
23.5 cm
